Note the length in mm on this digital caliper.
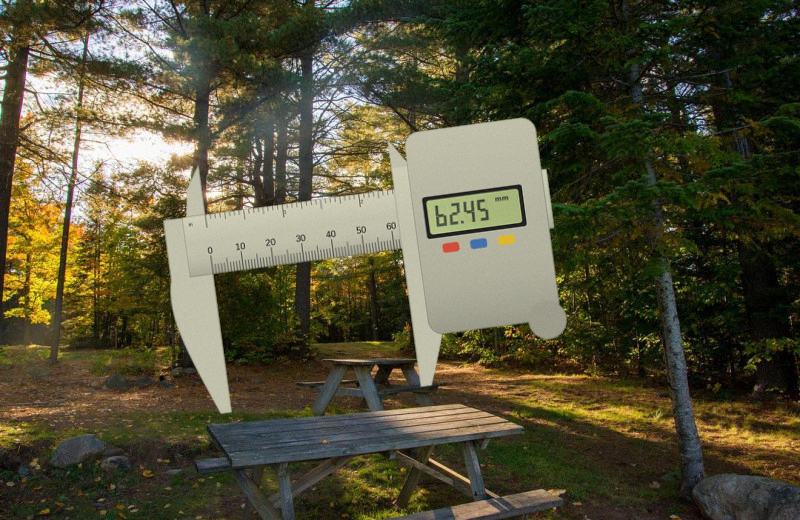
62.45 mm
